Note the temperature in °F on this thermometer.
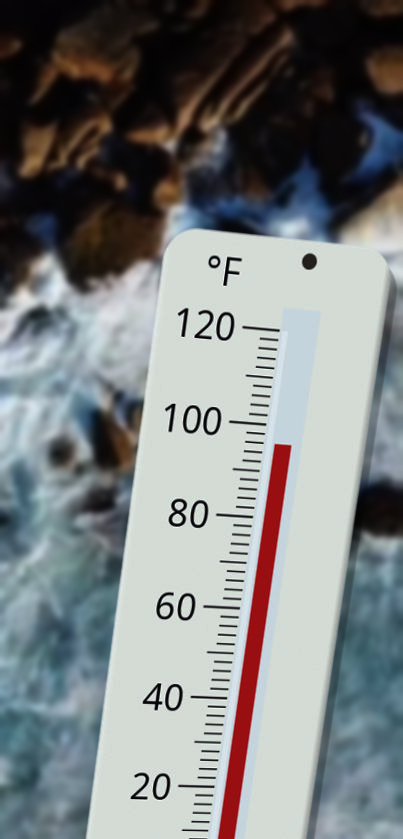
96 °F
